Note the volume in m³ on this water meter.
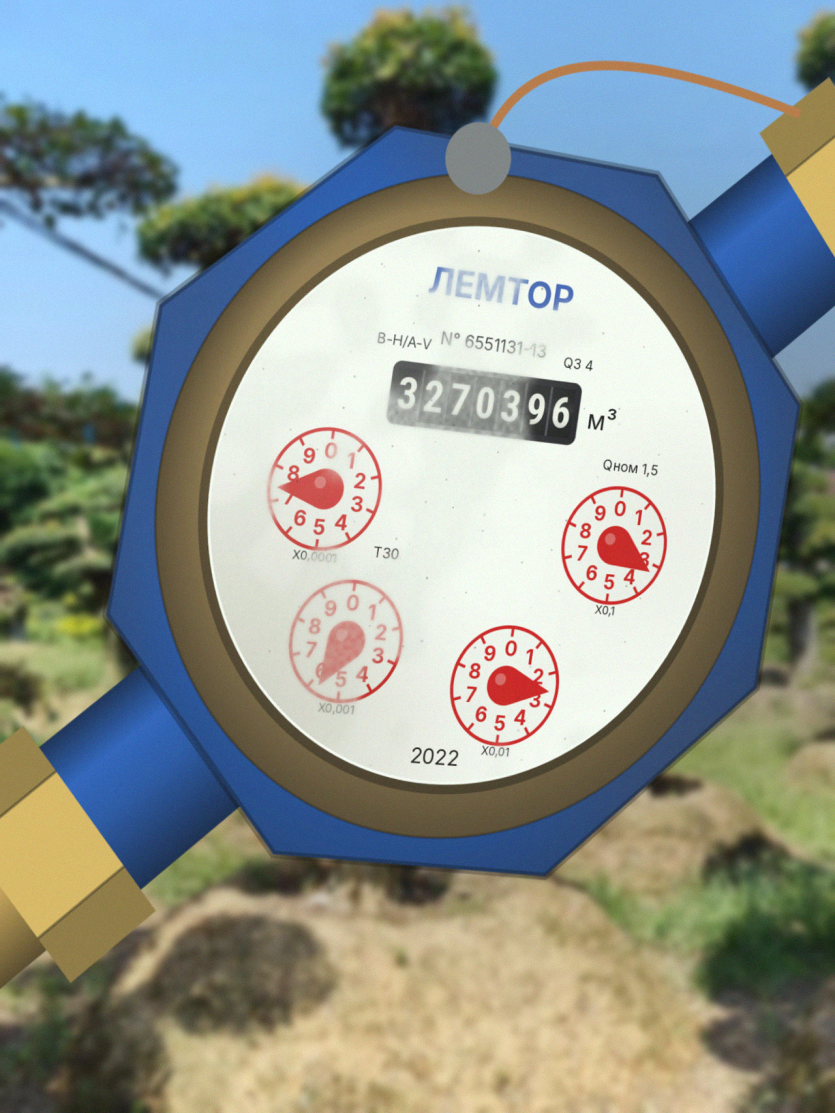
3270396.3257 m³
